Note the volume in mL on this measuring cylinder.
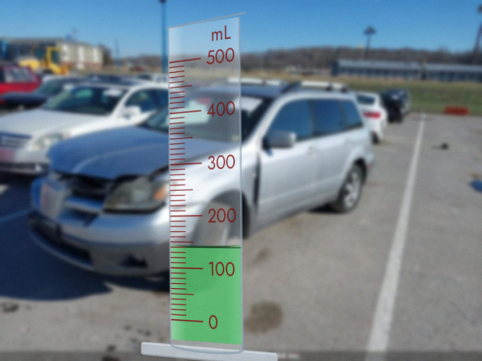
140 mL
